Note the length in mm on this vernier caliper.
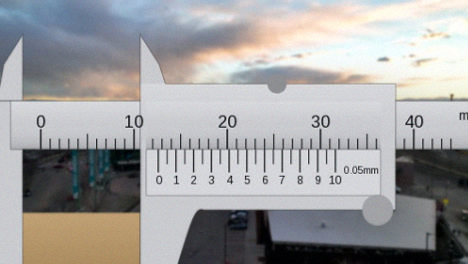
12.6 mm
